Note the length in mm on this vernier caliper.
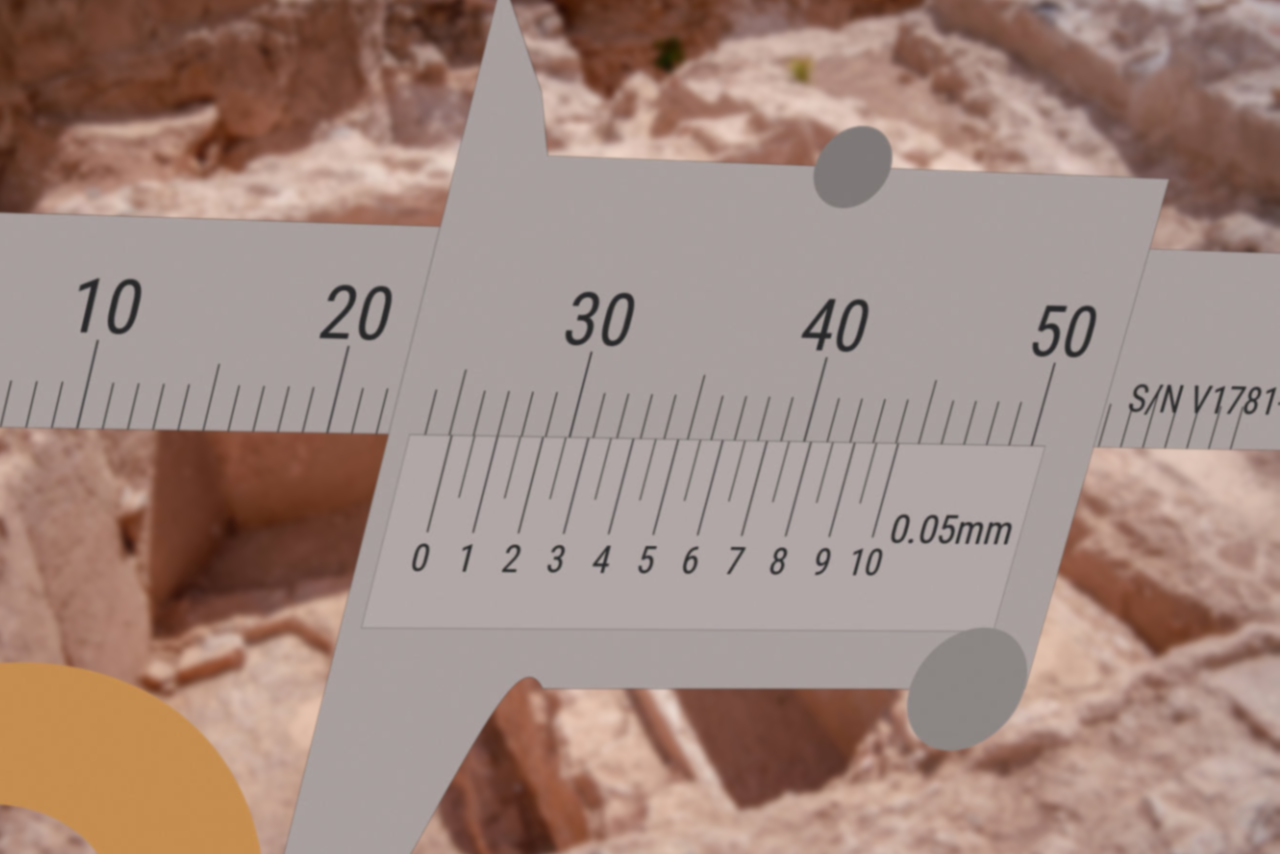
25.1 mm
